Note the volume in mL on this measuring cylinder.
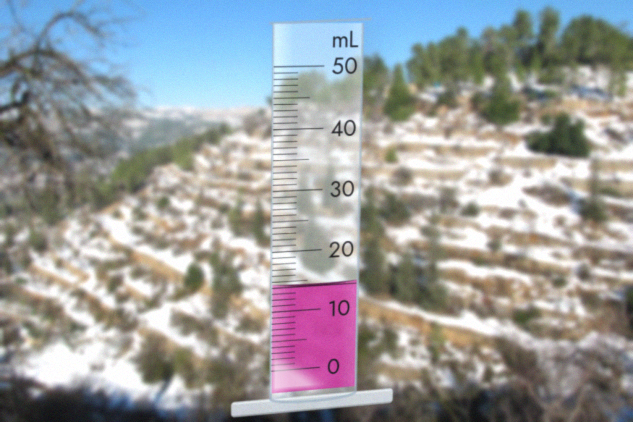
14 mL
